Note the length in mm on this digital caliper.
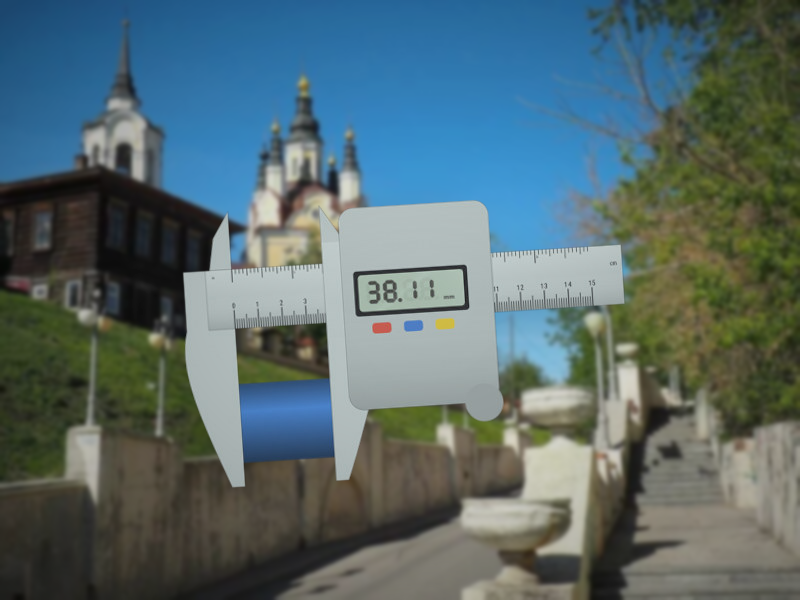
38.11 mm
